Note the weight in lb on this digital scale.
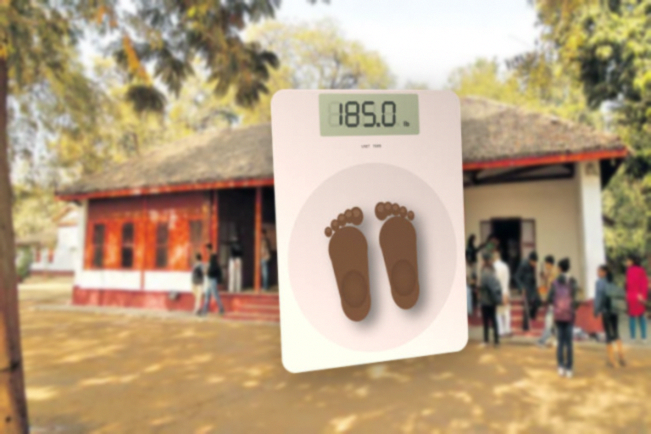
185.0 lb
